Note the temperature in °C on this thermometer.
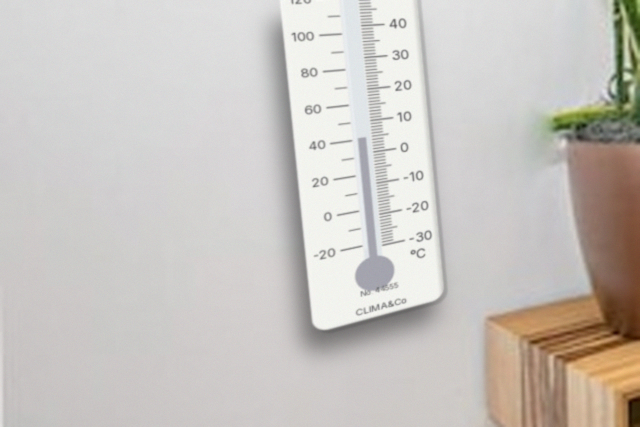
5 °C
